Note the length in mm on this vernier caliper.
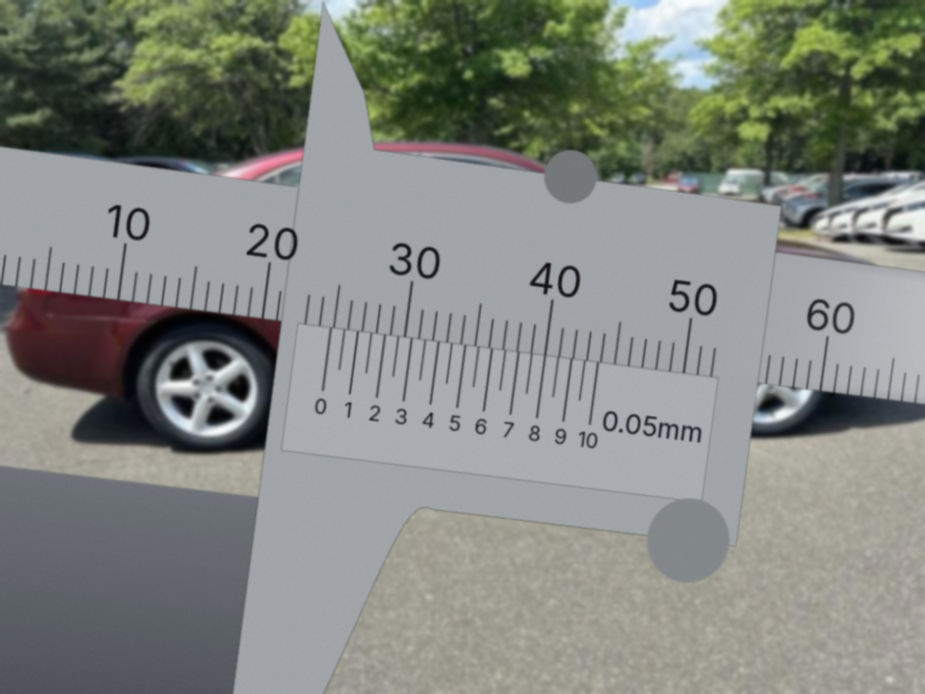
24.8 mm
